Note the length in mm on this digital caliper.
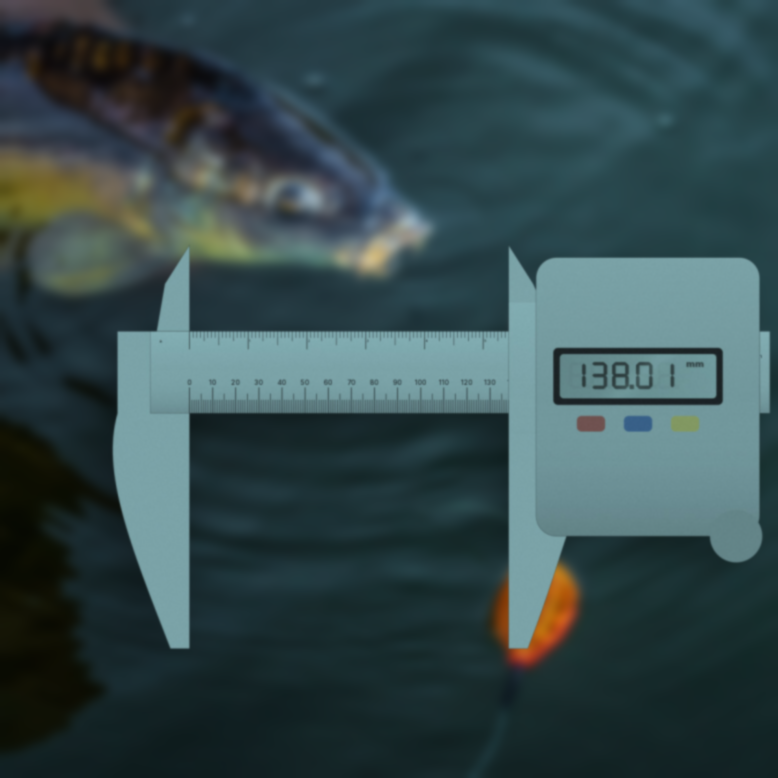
138.01 mm
